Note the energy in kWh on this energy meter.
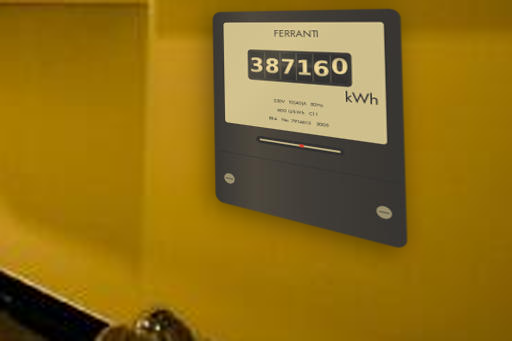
387160 kWh
